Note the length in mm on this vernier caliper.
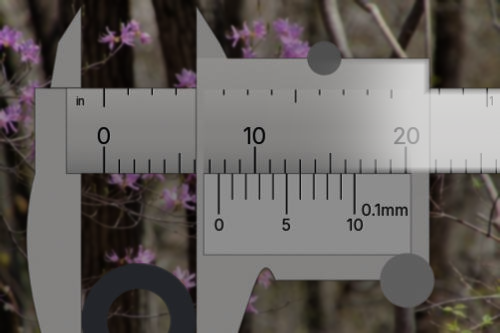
7.6 mm
